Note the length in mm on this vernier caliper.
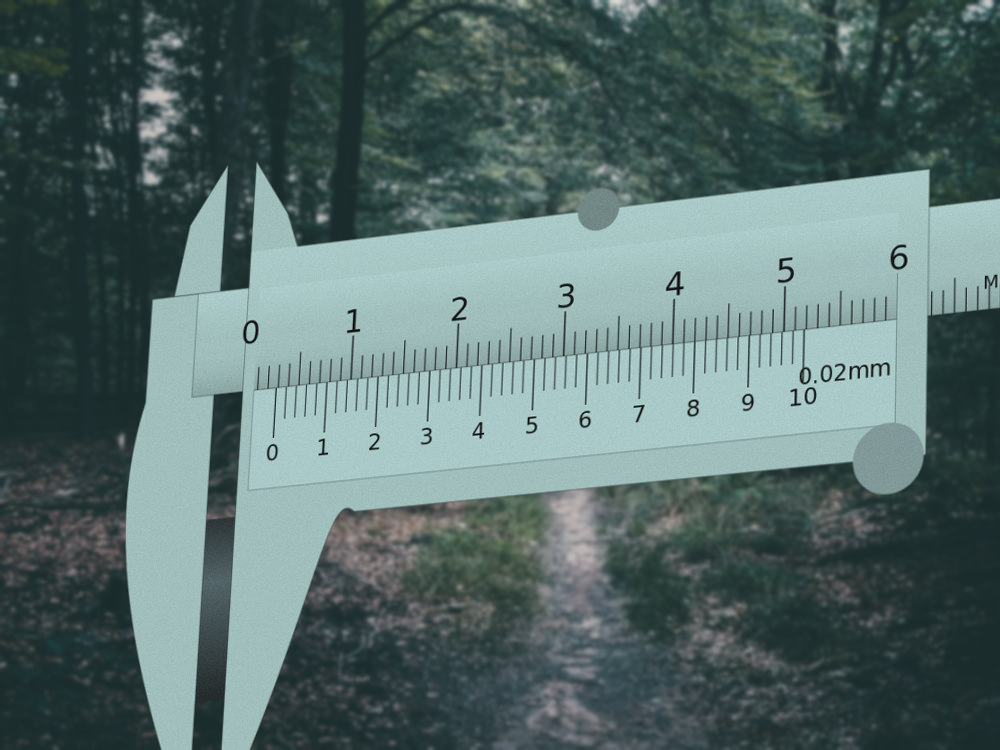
2.8 mm
